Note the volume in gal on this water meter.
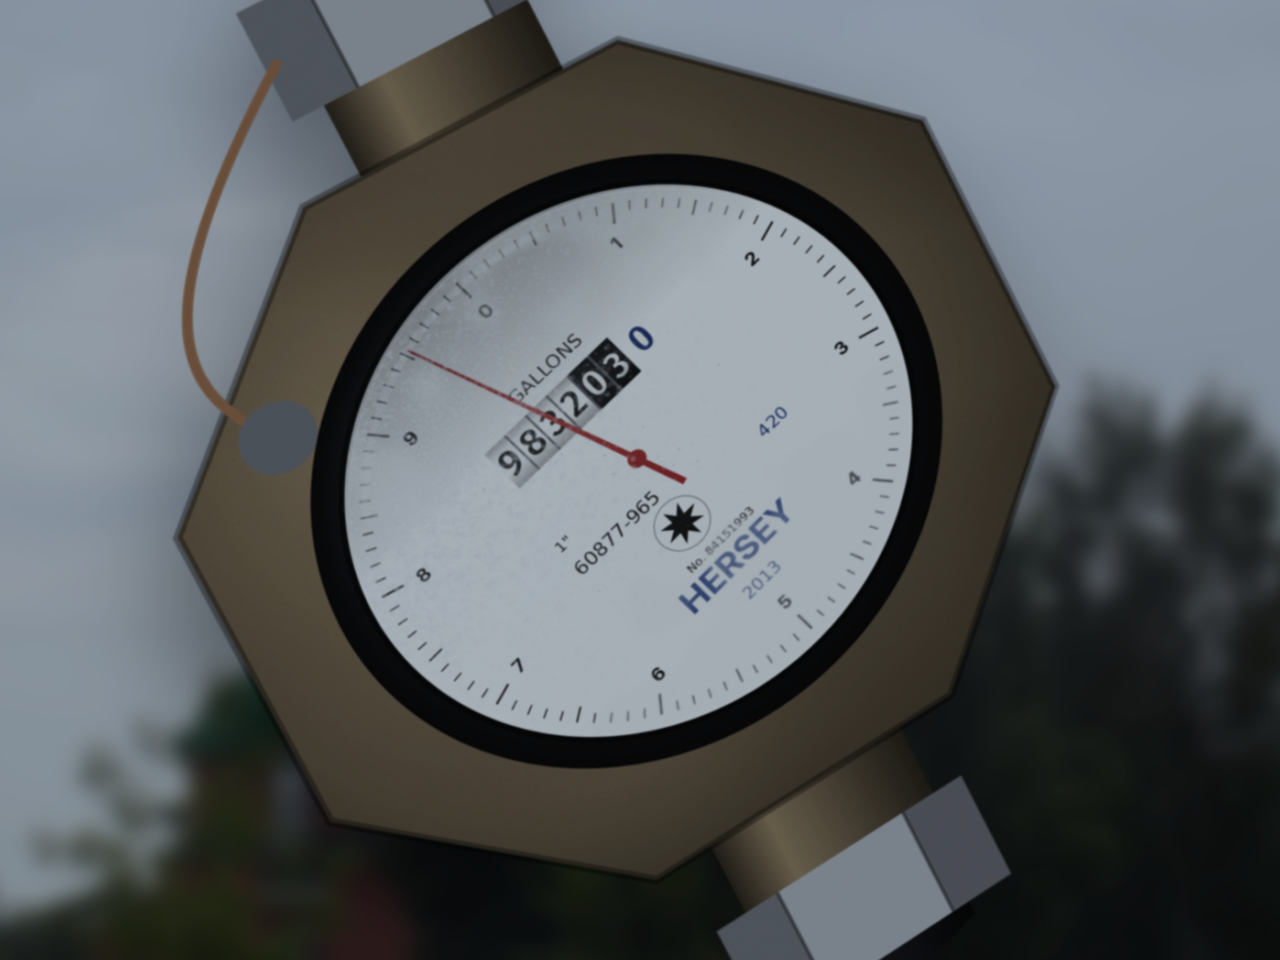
9832029.5 gal
